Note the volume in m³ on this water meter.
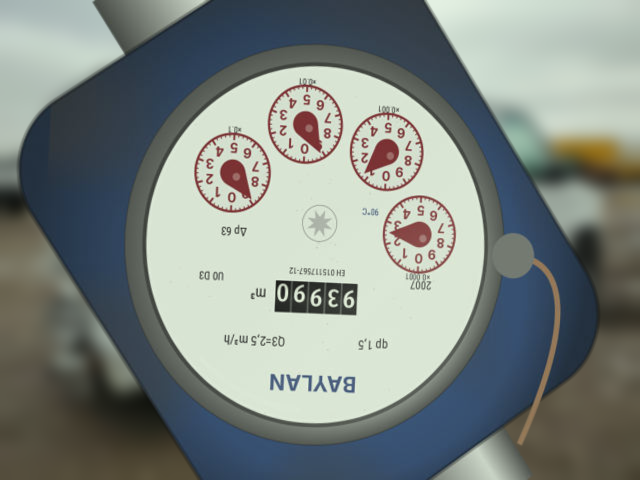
93989.8912 m³
